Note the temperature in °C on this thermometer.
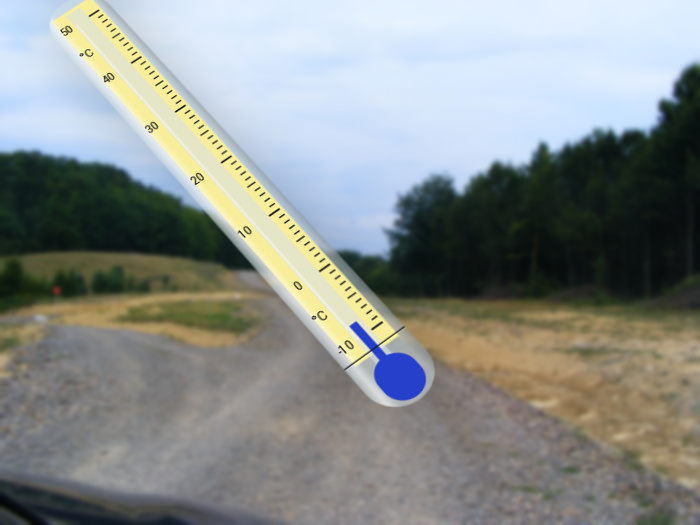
-8 °C
